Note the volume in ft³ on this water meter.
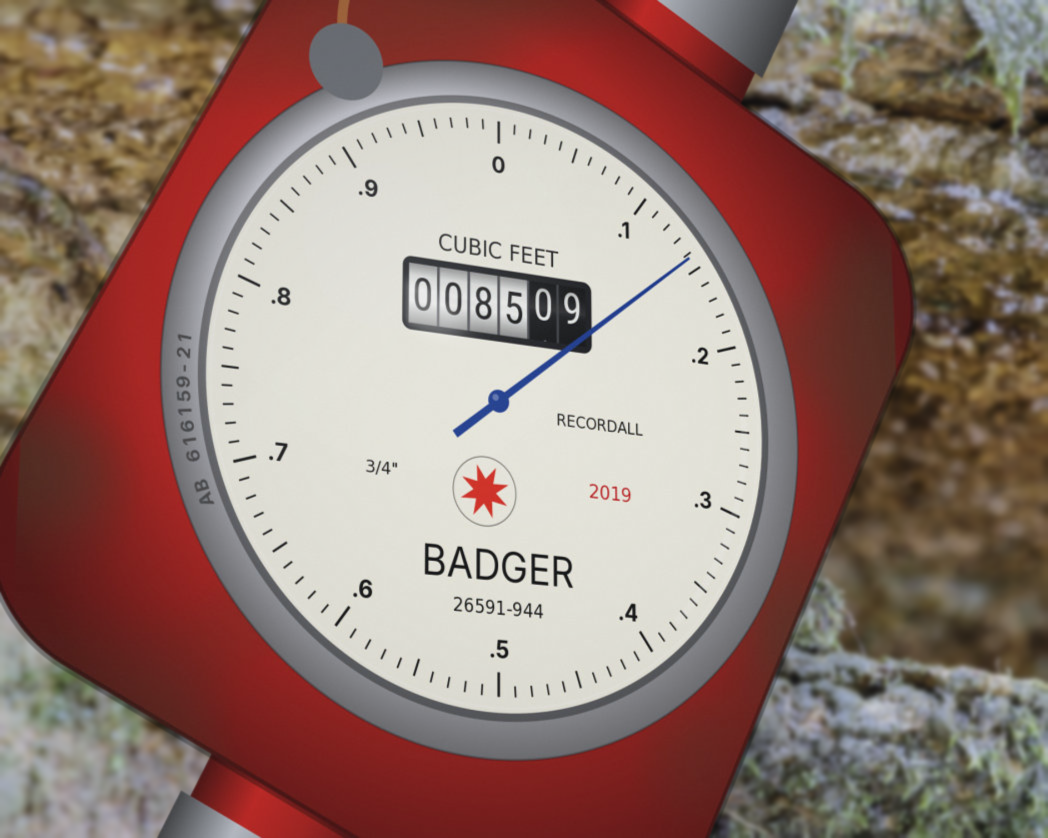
8509.14 ft³
